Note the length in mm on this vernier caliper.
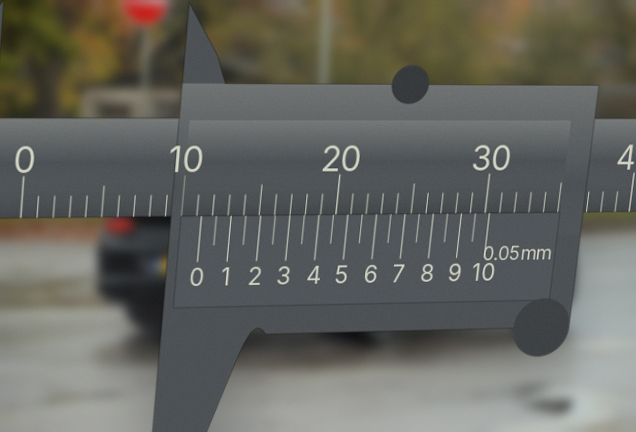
11.3 mm
